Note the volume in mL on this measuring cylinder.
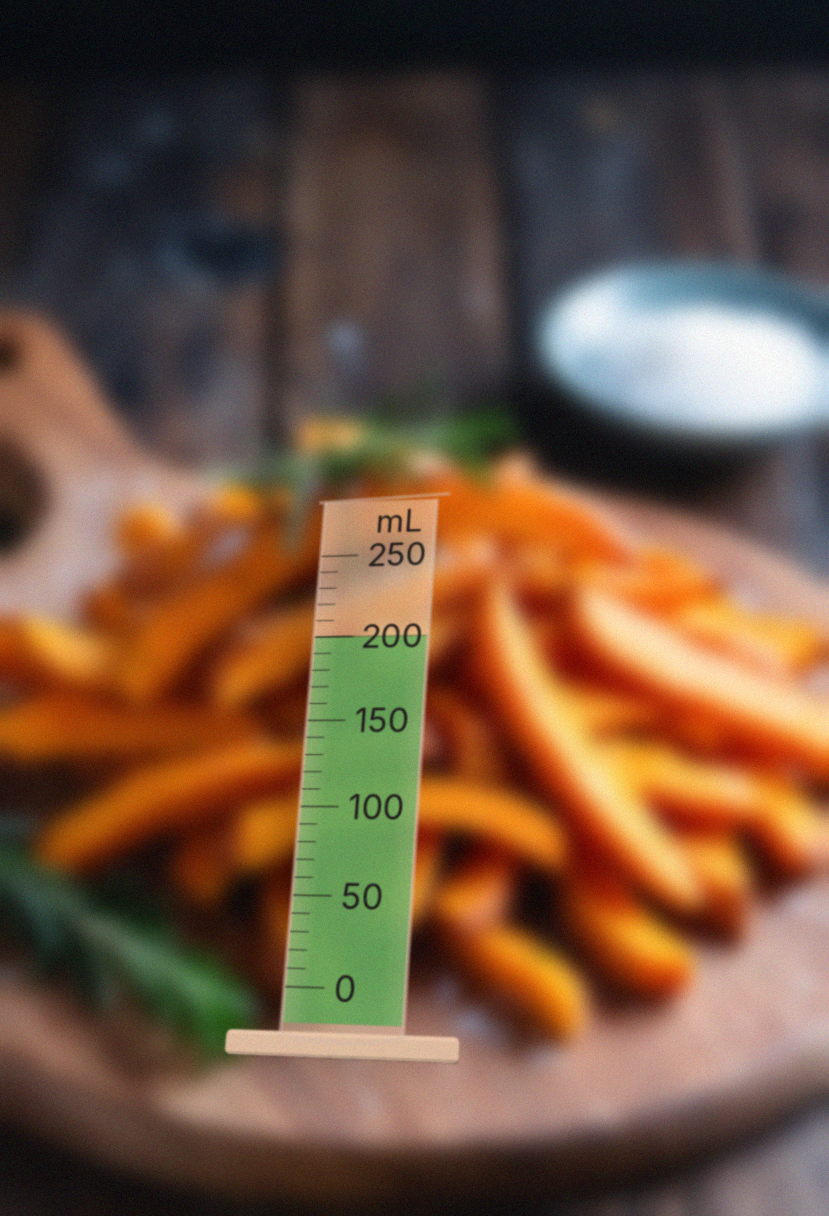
200 mL
